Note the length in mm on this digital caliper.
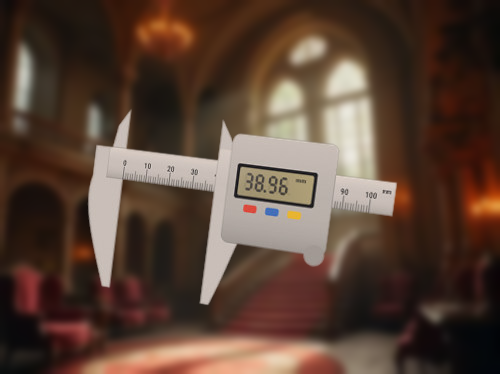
38.96 mm
